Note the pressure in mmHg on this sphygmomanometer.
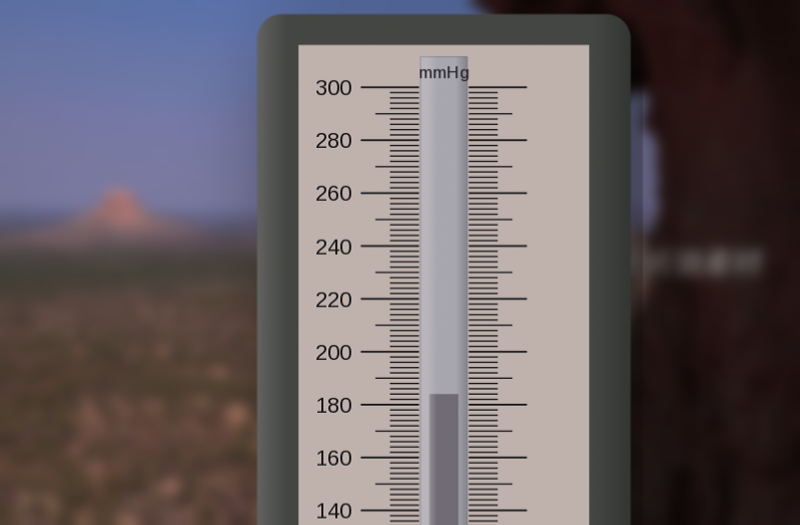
184 mmHg
